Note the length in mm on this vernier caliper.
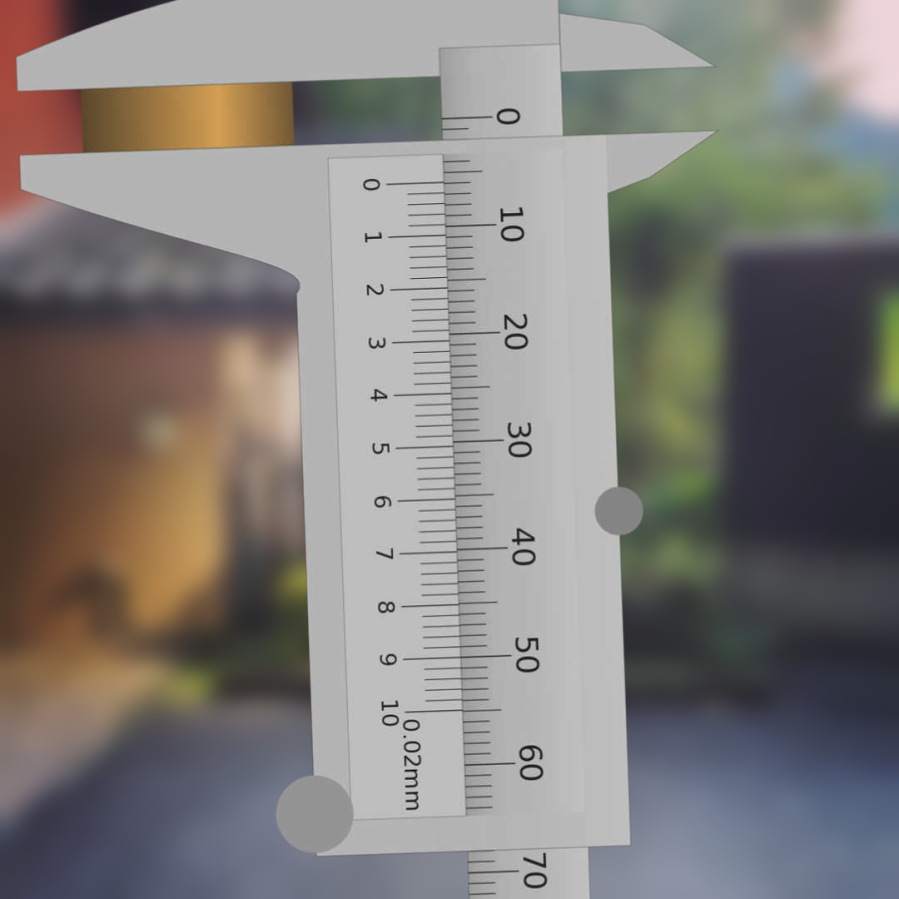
5.9 mm
